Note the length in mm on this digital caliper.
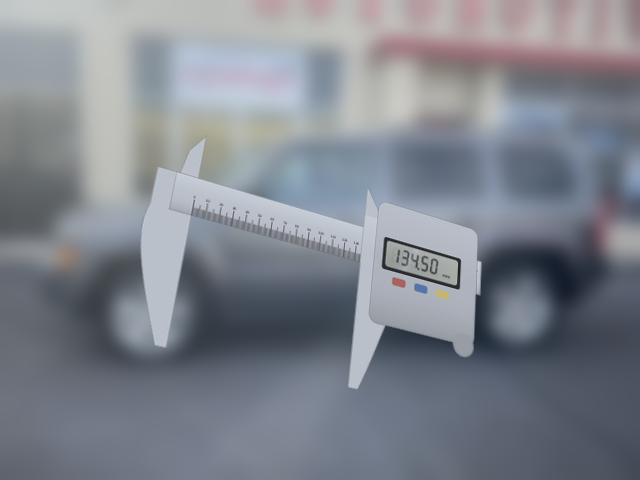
134.50 mm
